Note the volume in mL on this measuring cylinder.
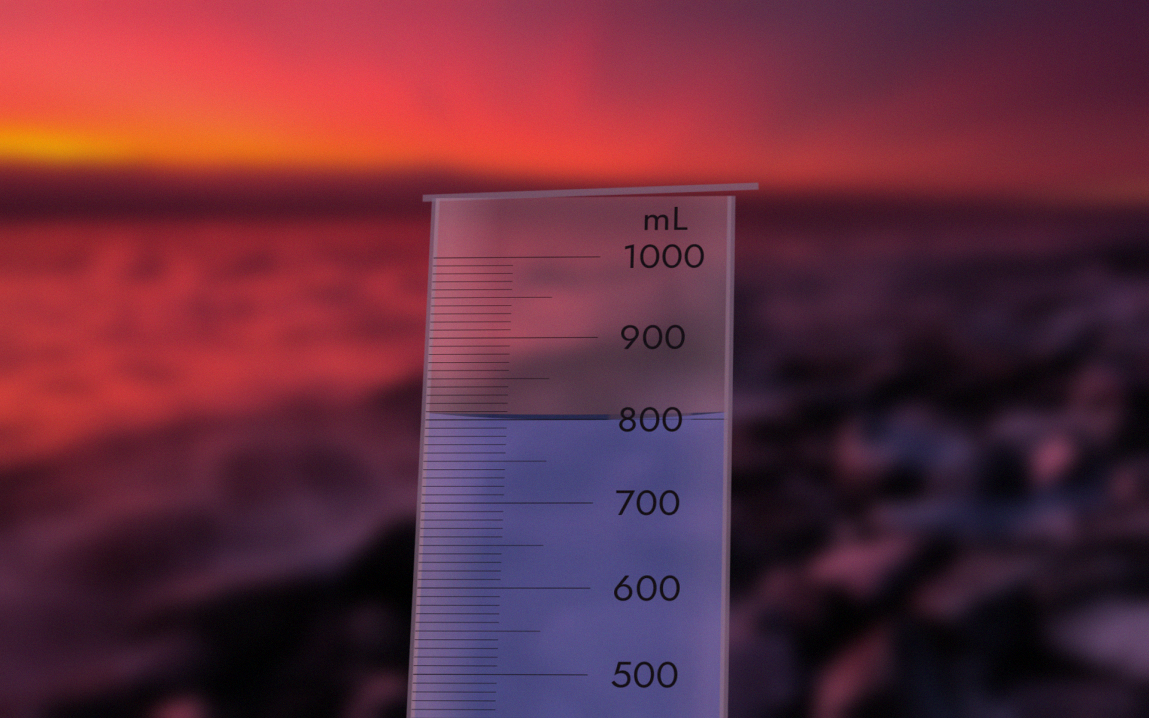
800 mL
